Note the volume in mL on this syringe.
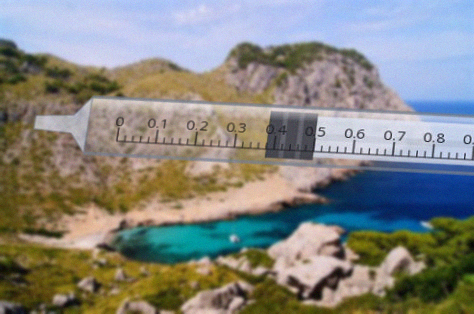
0.38 mL
